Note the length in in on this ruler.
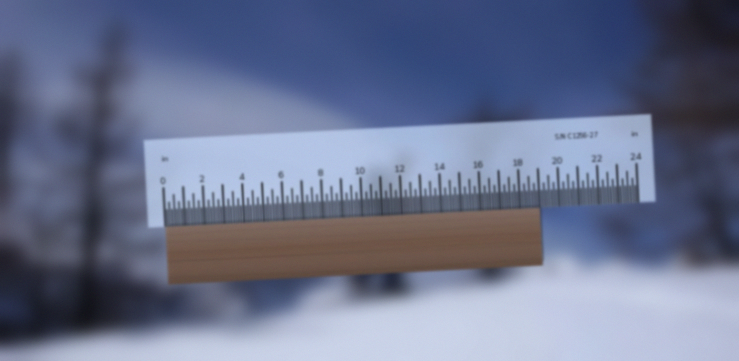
19 in
